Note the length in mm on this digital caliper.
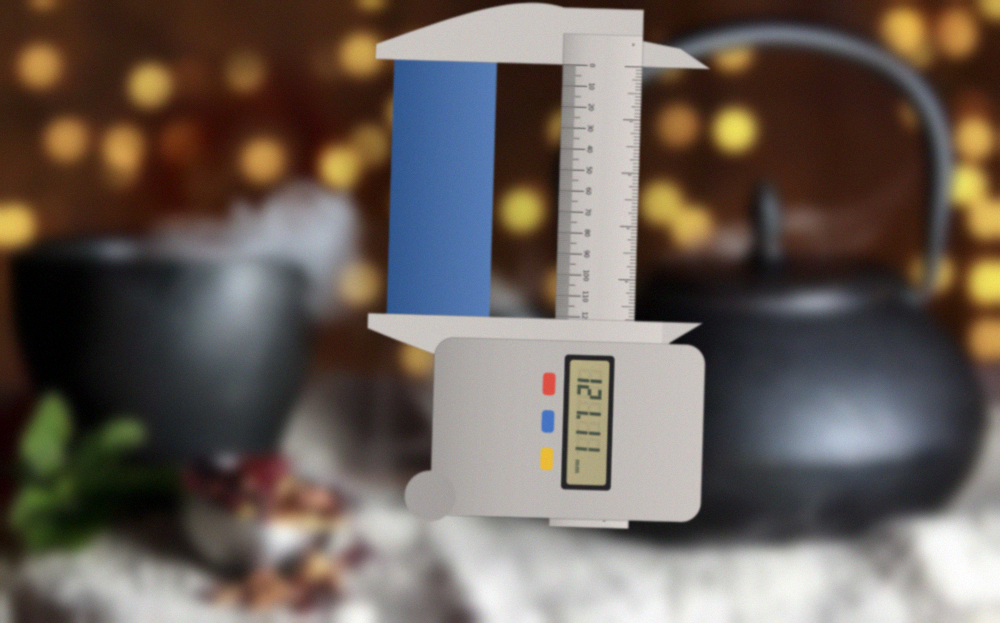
121.11 mm
